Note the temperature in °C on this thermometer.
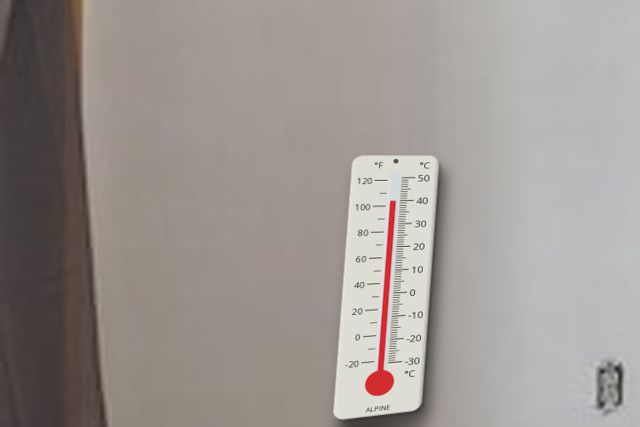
40 °C
